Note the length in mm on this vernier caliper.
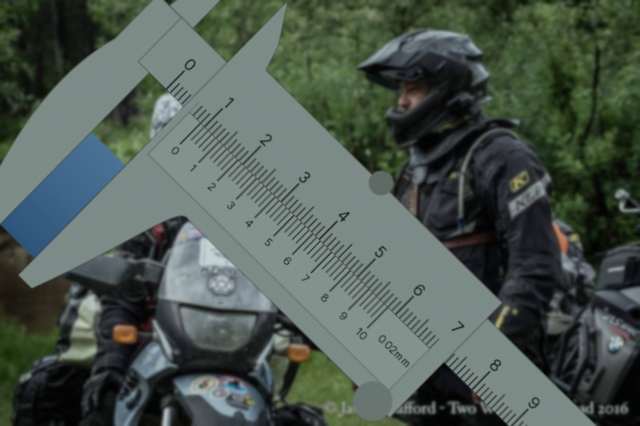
9.0 mm
